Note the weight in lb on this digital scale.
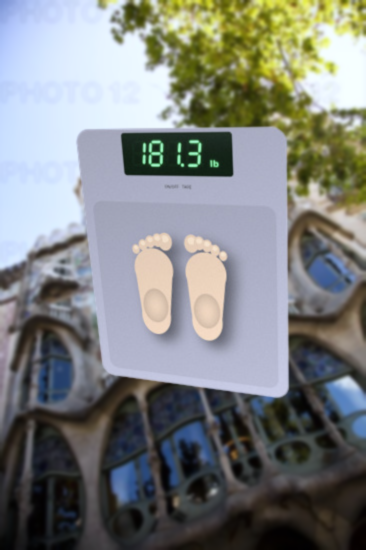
181.3 lb
